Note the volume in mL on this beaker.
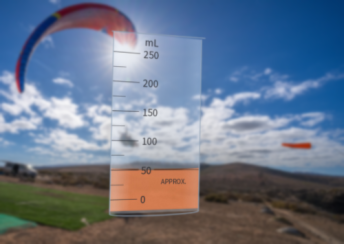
50 mL
